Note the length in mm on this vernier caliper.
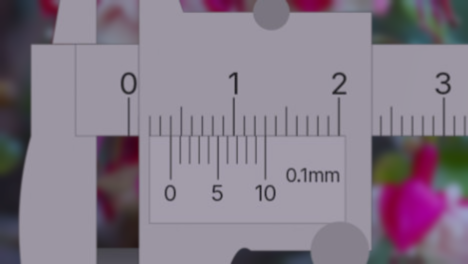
4.0 mm
